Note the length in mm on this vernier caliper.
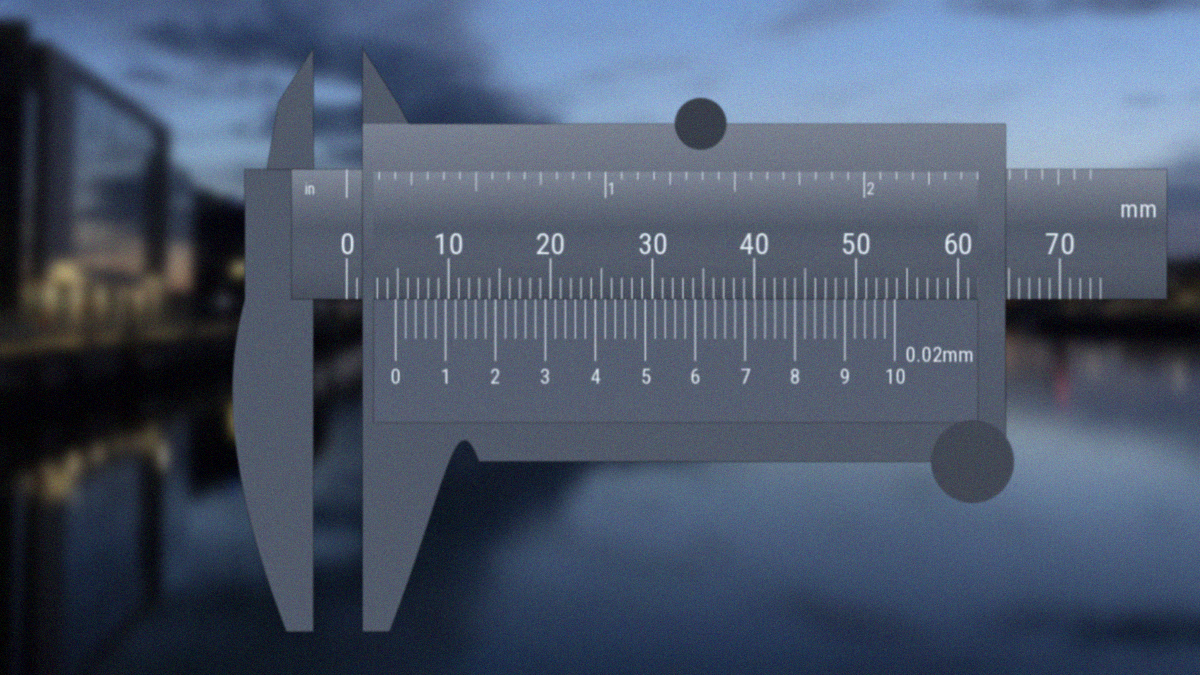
4.8 mm
